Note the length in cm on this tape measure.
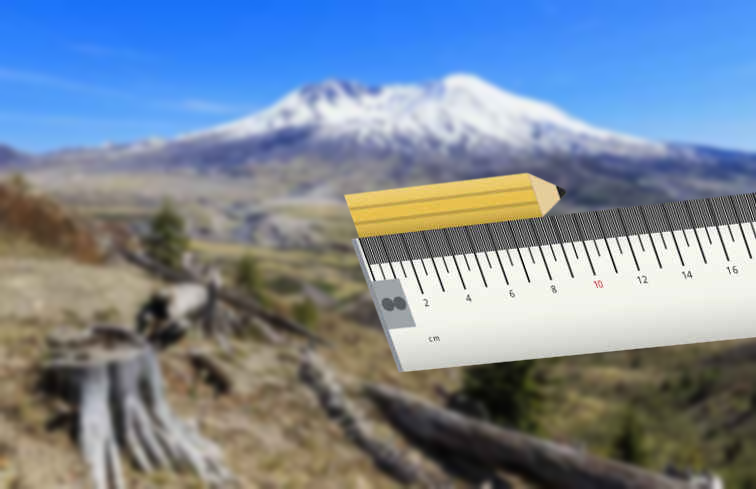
10 cm
